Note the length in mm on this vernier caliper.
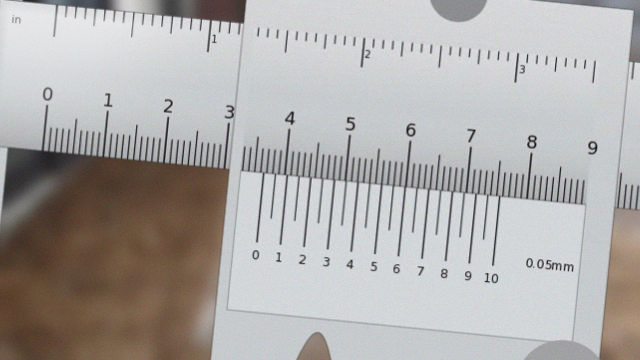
36.5 mm
